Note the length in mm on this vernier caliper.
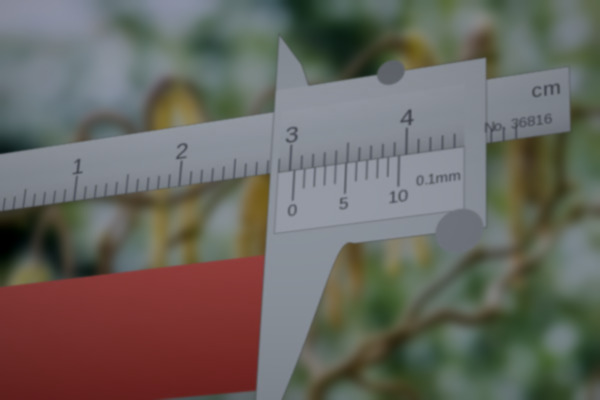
30.4 mm
